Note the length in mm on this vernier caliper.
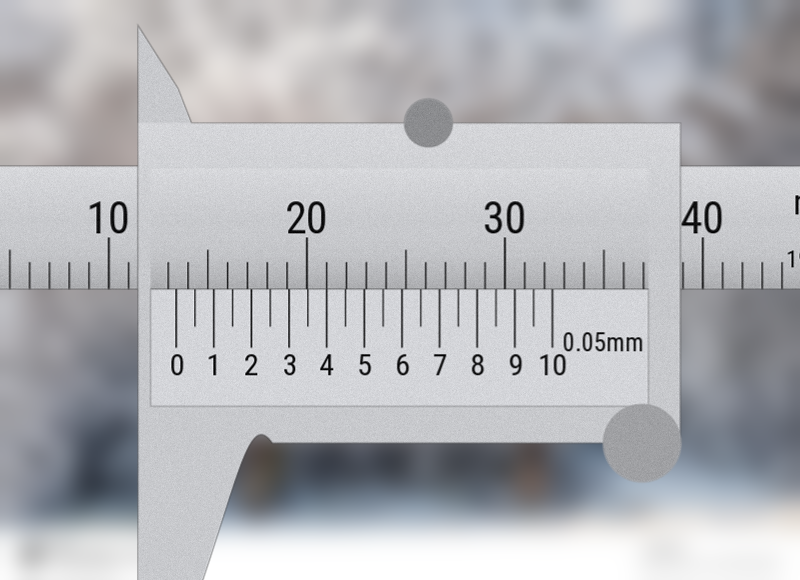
13.4 mm
